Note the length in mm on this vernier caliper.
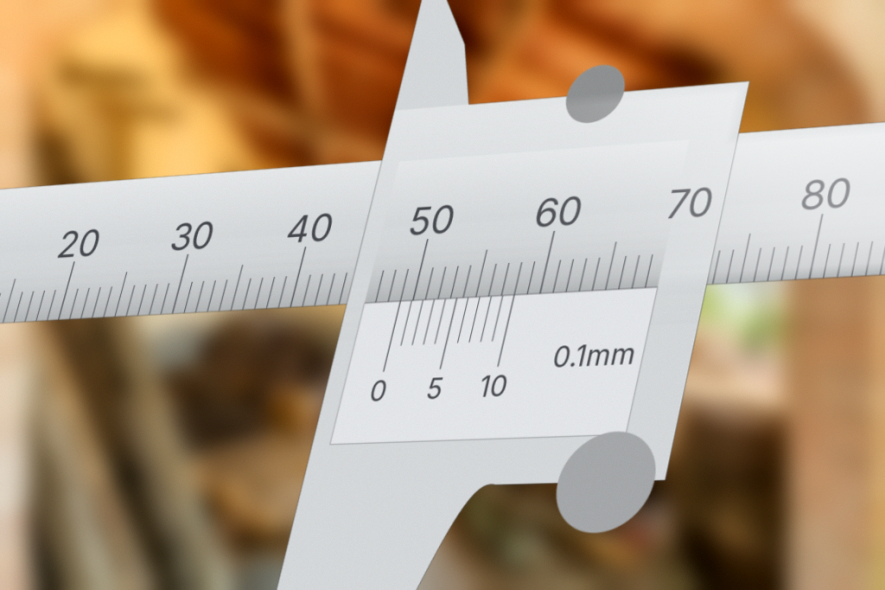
49.0 mm
